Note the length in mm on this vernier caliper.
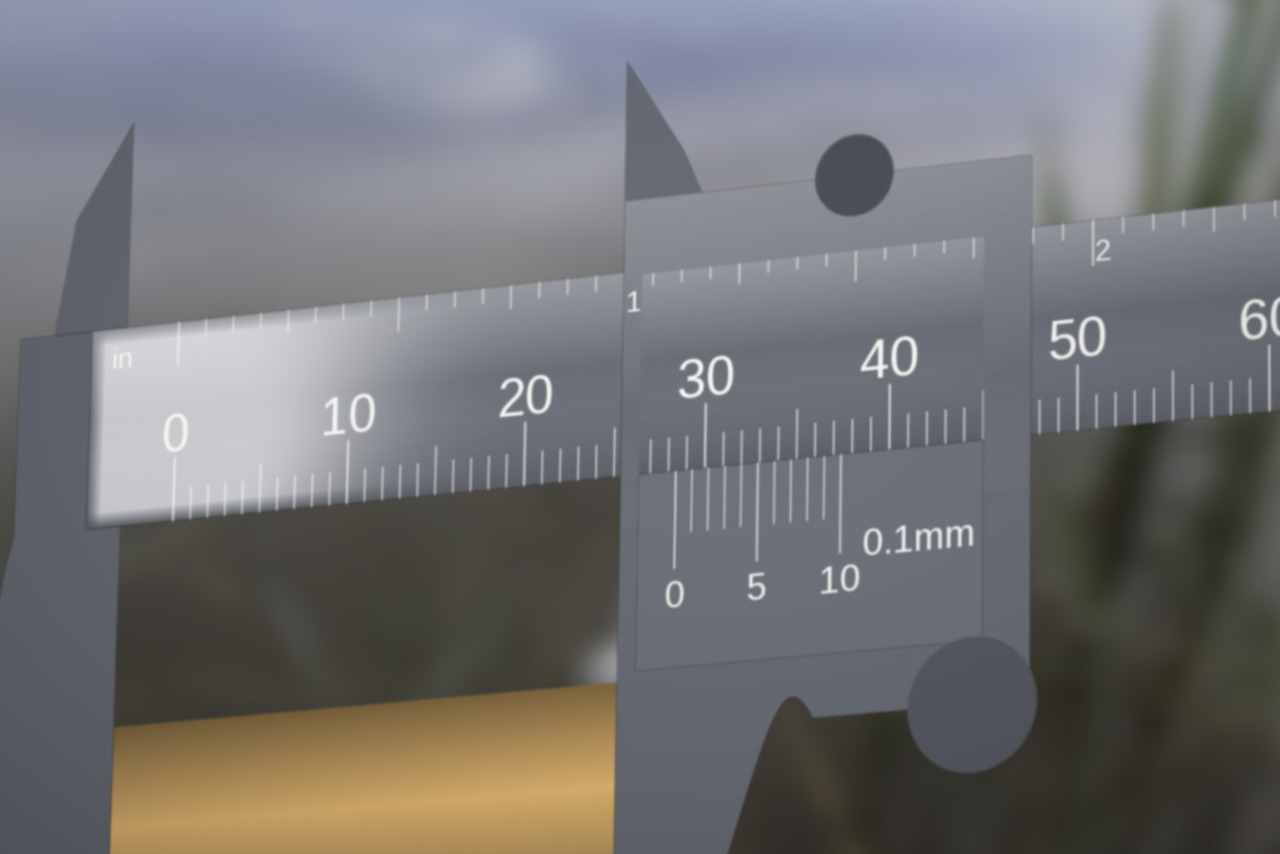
28.4 mm
